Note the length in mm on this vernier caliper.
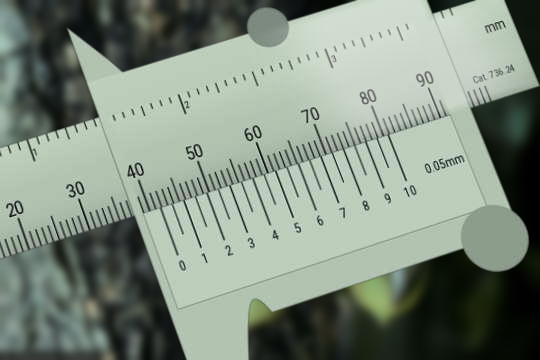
41.8 mm
